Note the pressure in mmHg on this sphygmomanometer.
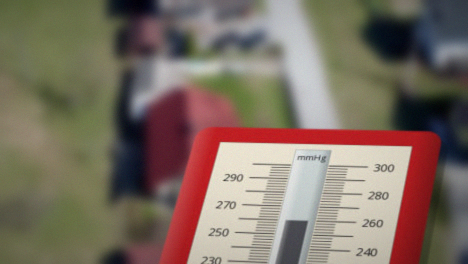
260 mmHg
